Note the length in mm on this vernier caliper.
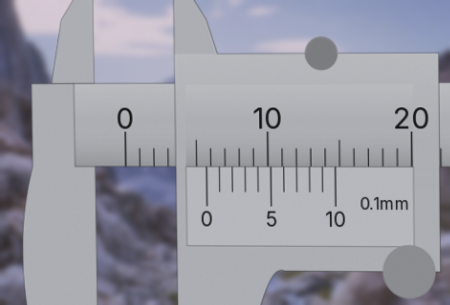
5.7 mm
